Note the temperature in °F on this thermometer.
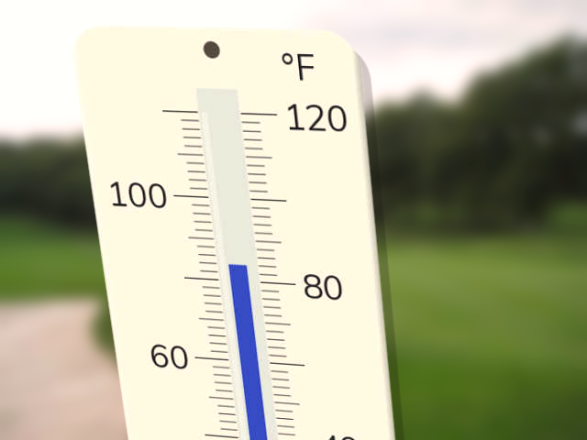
84 °F
